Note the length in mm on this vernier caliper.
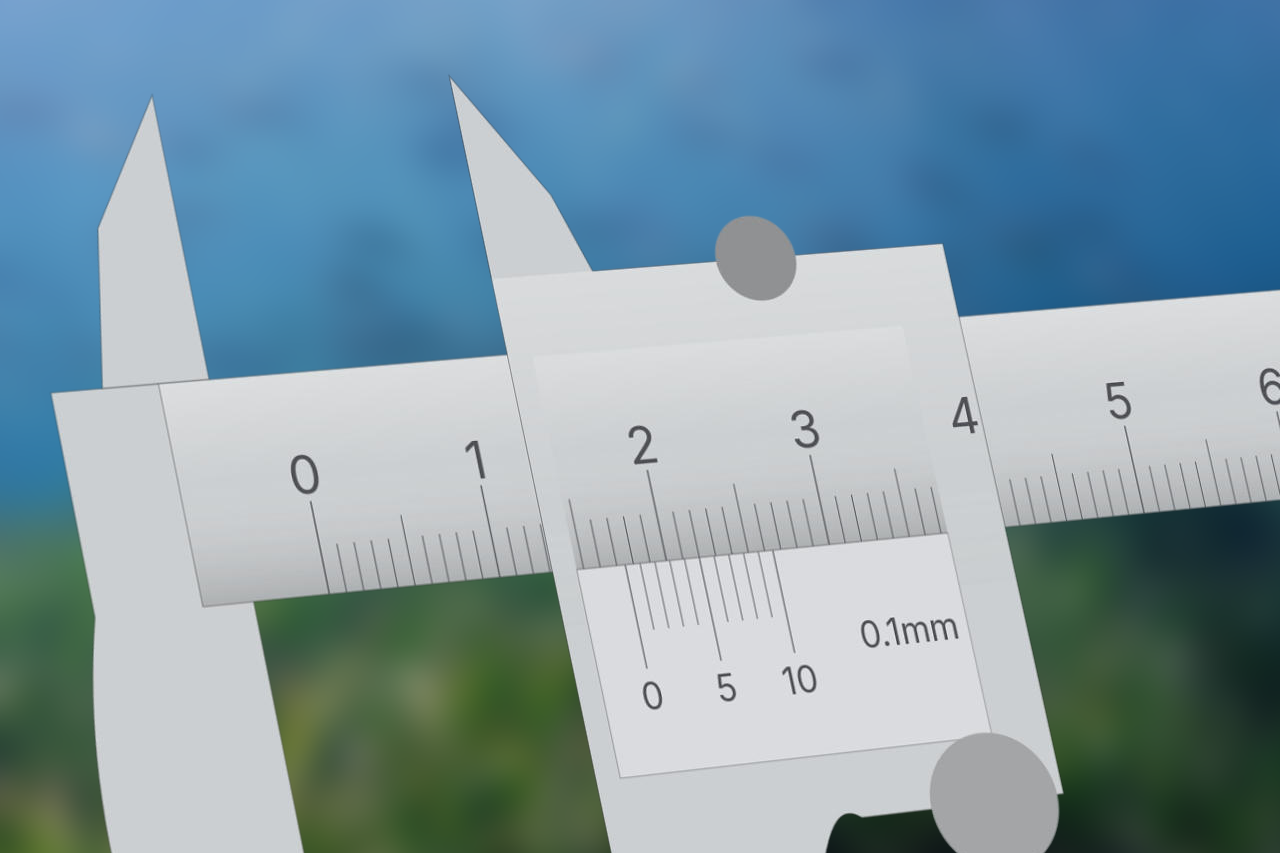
17.5 mm
